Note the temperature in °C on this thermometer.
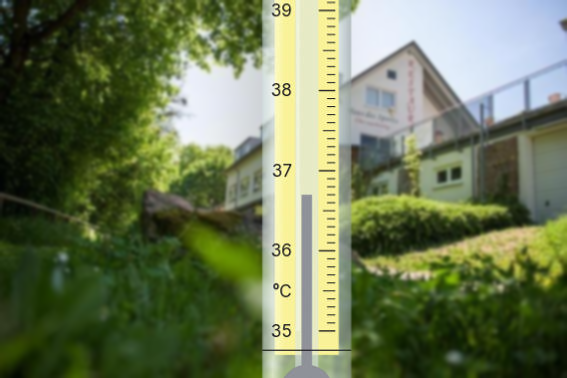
36.7 °C
